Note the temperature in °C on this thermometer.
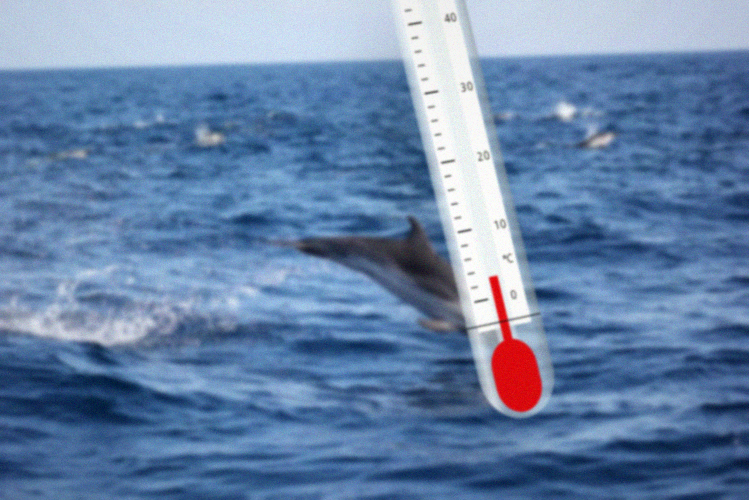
3 °C
